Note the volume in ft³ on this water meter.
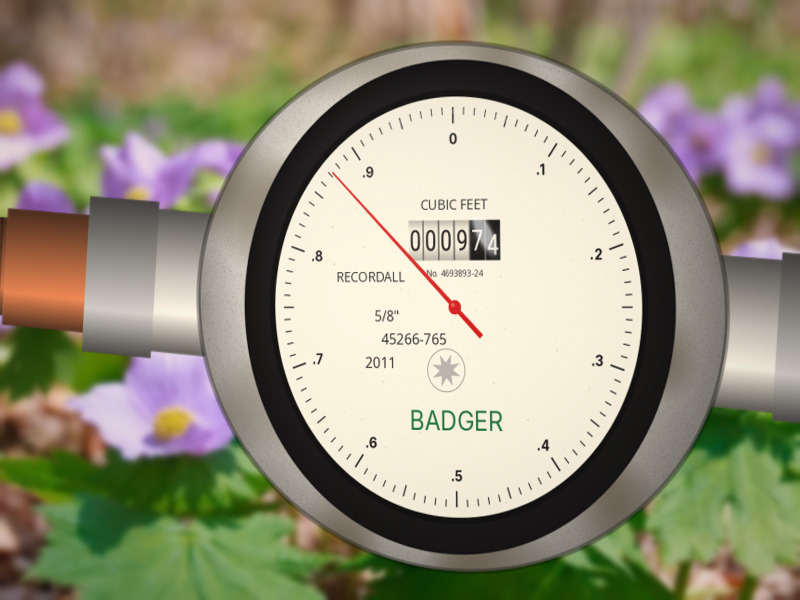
973.87 ft³
